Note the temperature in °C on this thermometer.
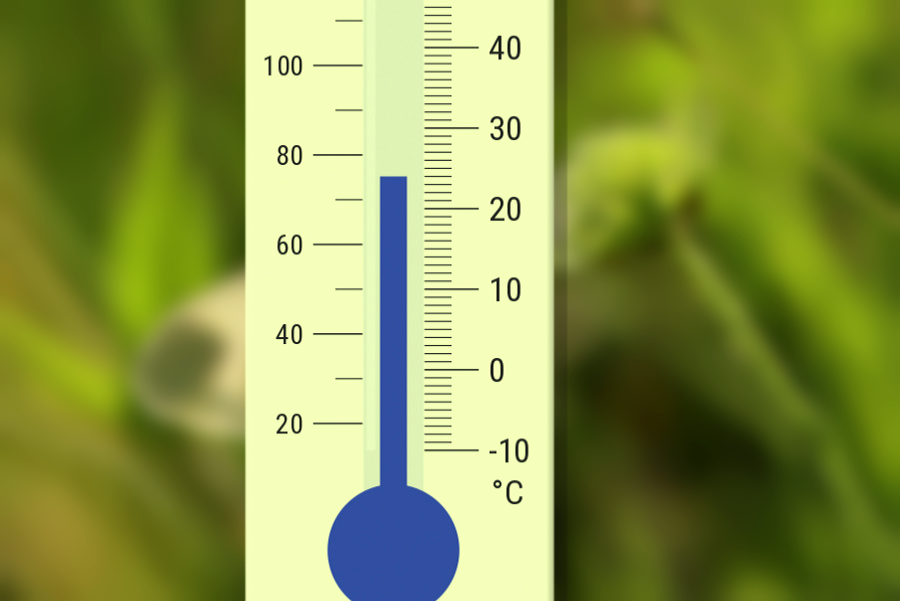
24 °C
